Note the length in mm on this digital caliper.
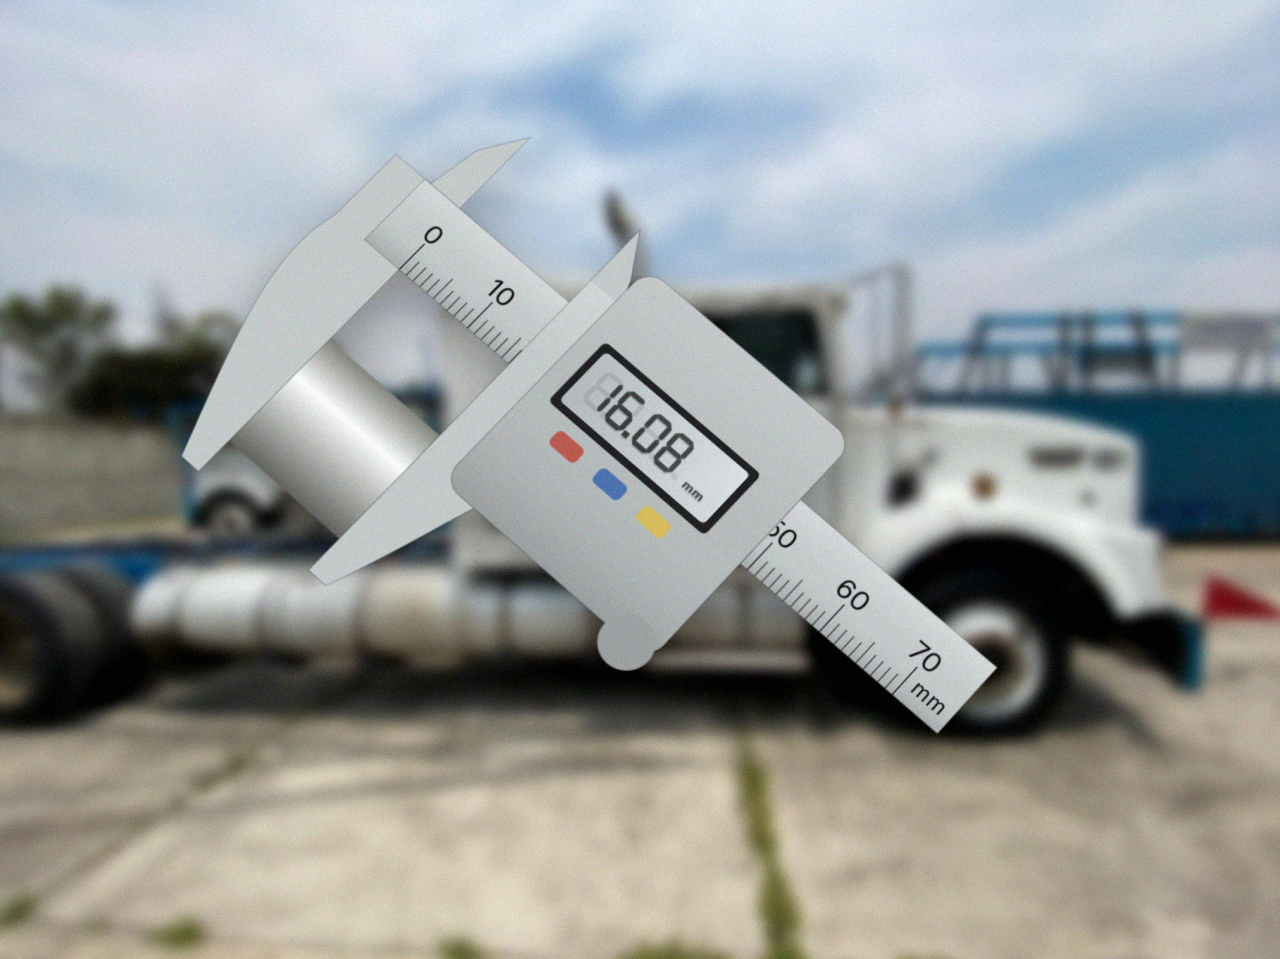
16.08 mm
